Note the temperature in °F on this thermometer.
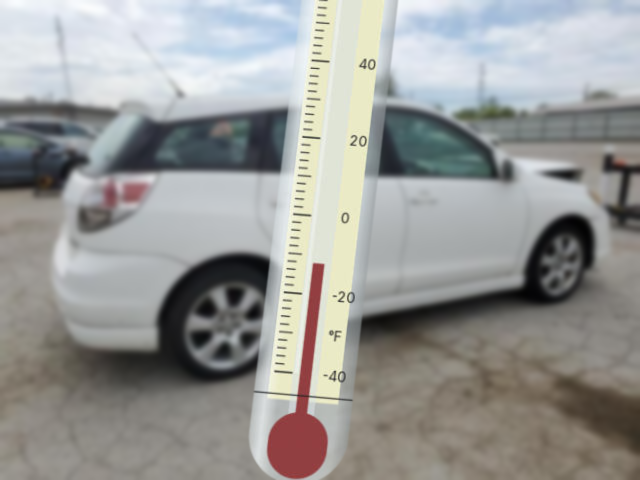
-12 °F
